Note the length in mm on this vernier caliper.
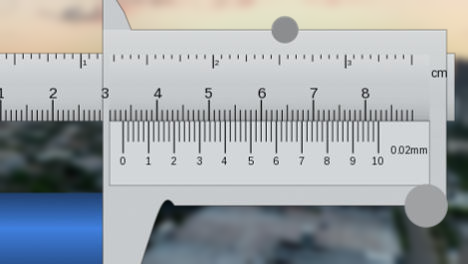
33.5 mm
